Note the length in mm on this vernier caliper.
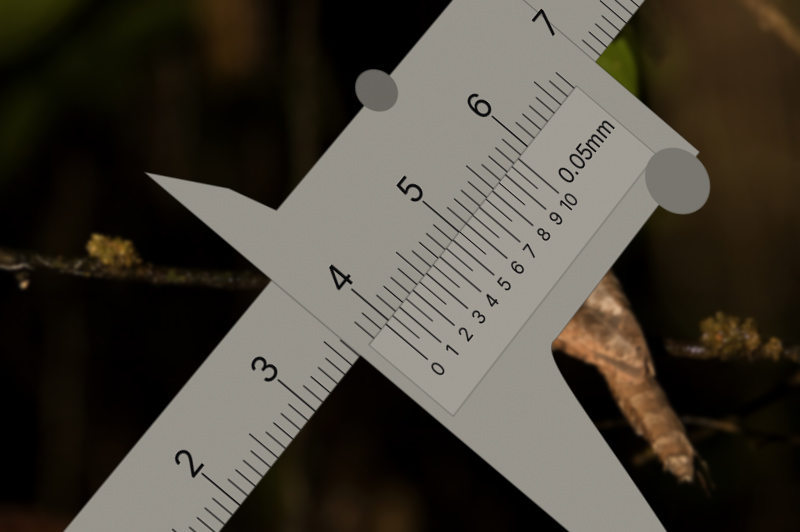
39.6 mm
